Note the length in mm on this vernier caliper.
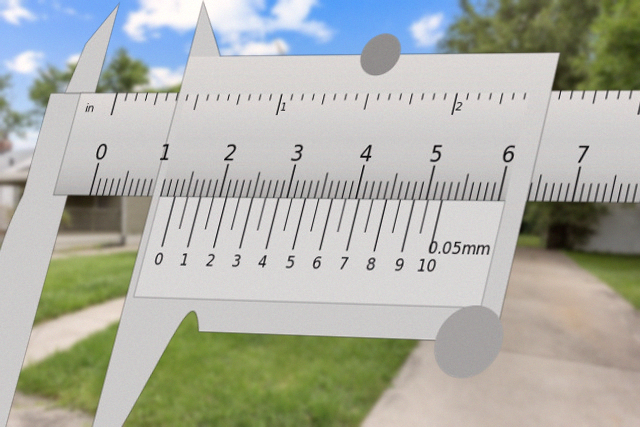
13.2 mm
